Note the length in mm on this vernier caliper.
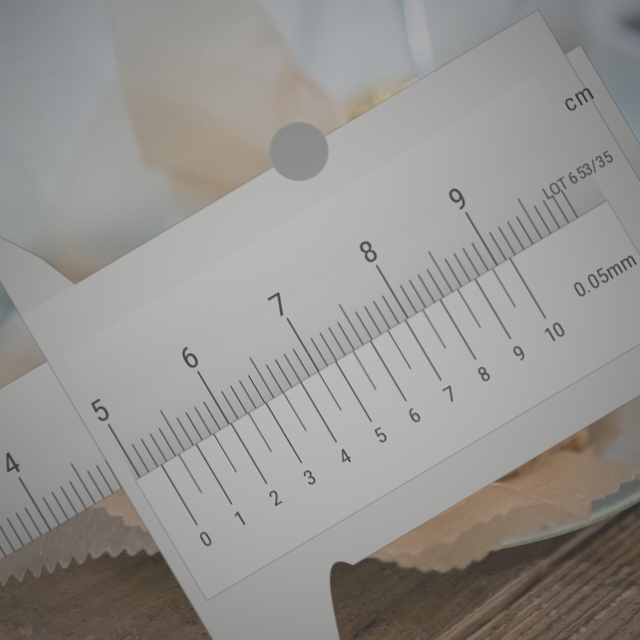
52.4 mm
